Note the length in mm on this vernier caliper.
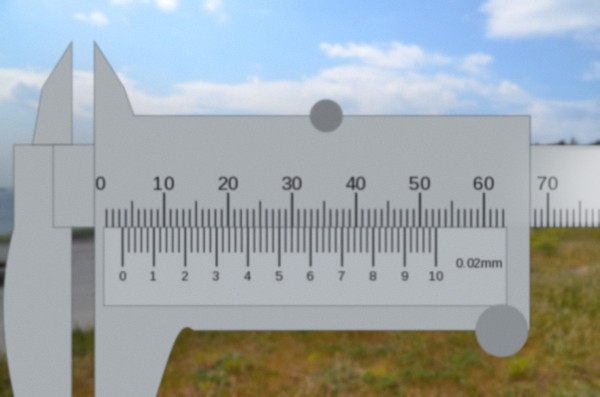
3.5 mm
